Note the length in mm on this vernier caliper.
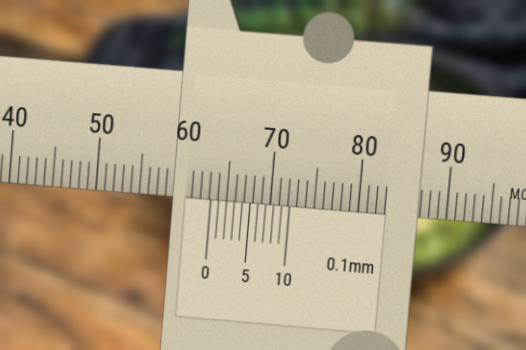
63.2 mm
